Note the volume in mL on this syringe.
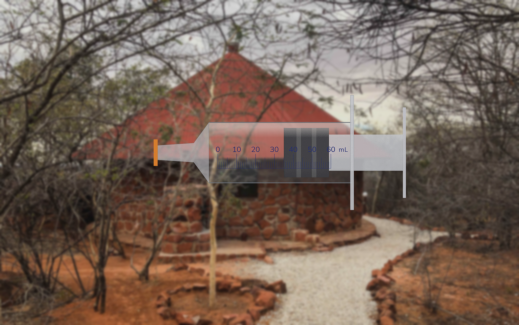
35 mL
